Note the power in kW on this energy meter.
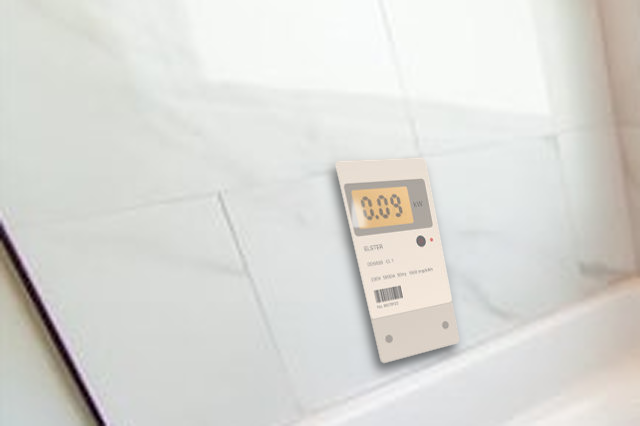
0.09 kW
